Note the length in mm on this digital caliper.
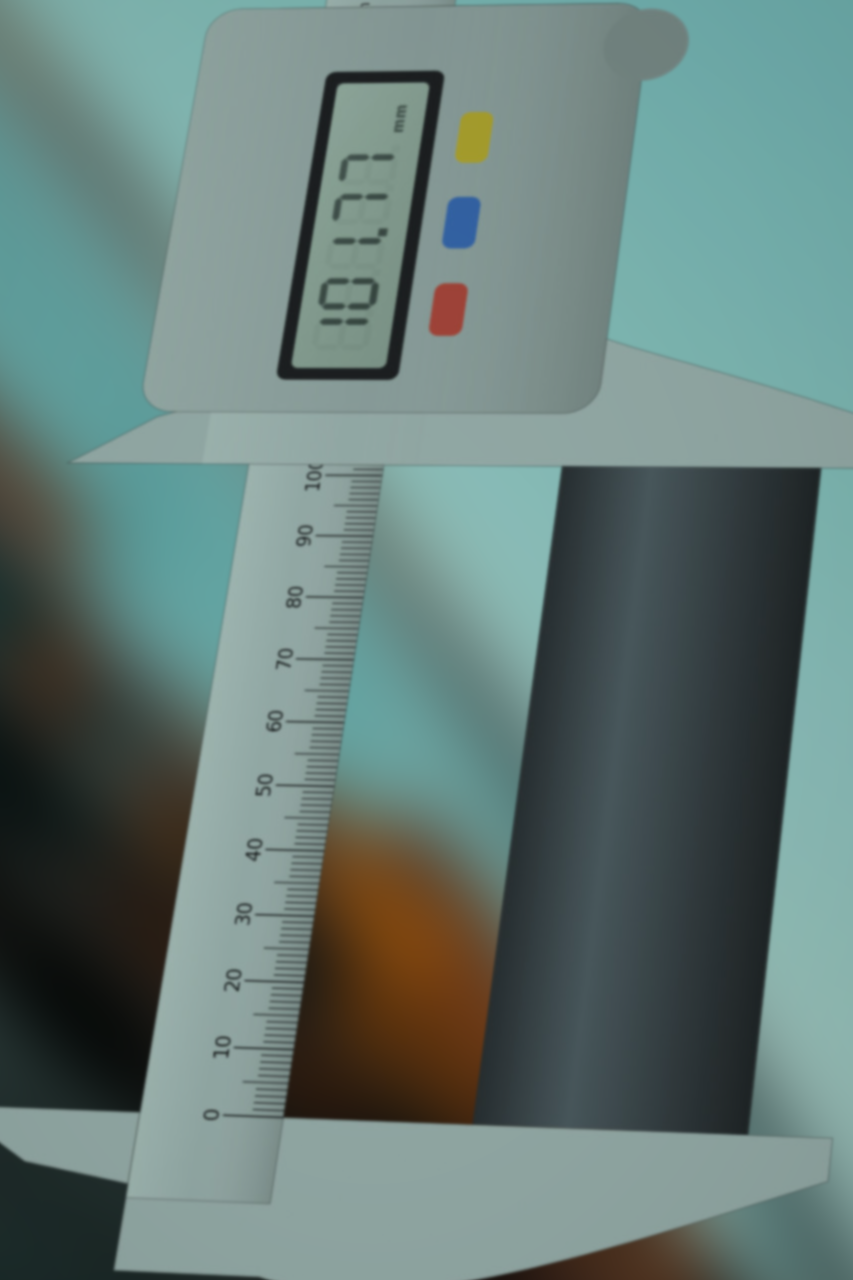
101.77 mm
